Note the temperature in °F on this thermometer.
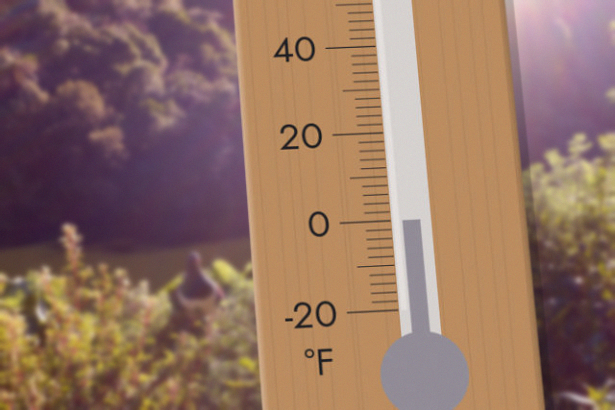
0 °F
